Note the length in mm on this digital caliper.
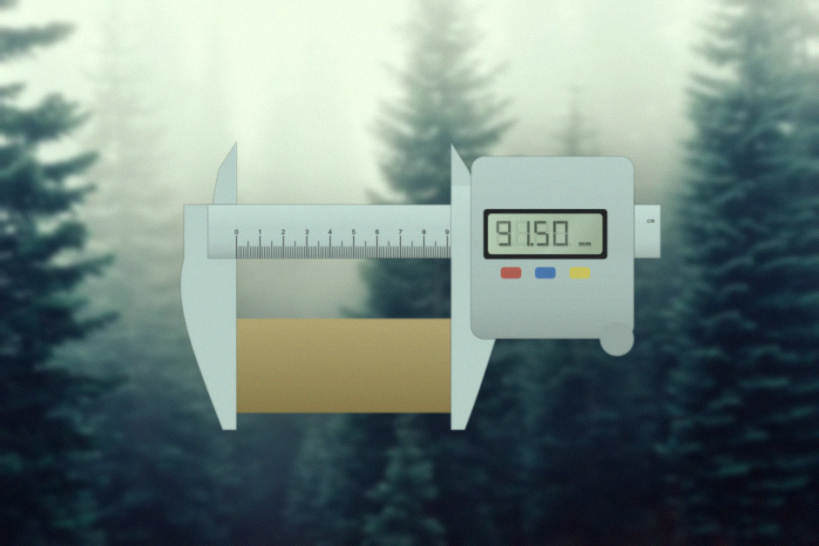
91.50 mm
